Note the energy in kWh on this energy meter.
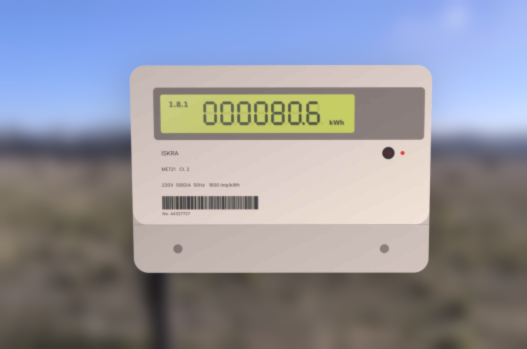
80.6 kWh
